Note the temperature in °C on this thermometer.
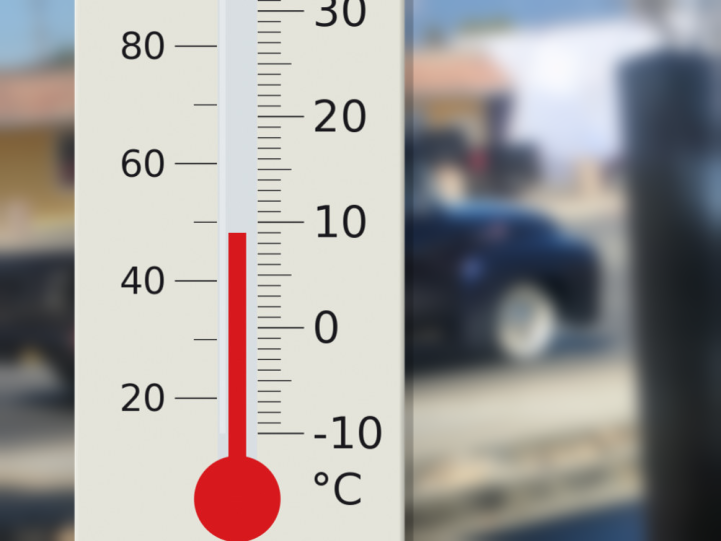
9 °C
